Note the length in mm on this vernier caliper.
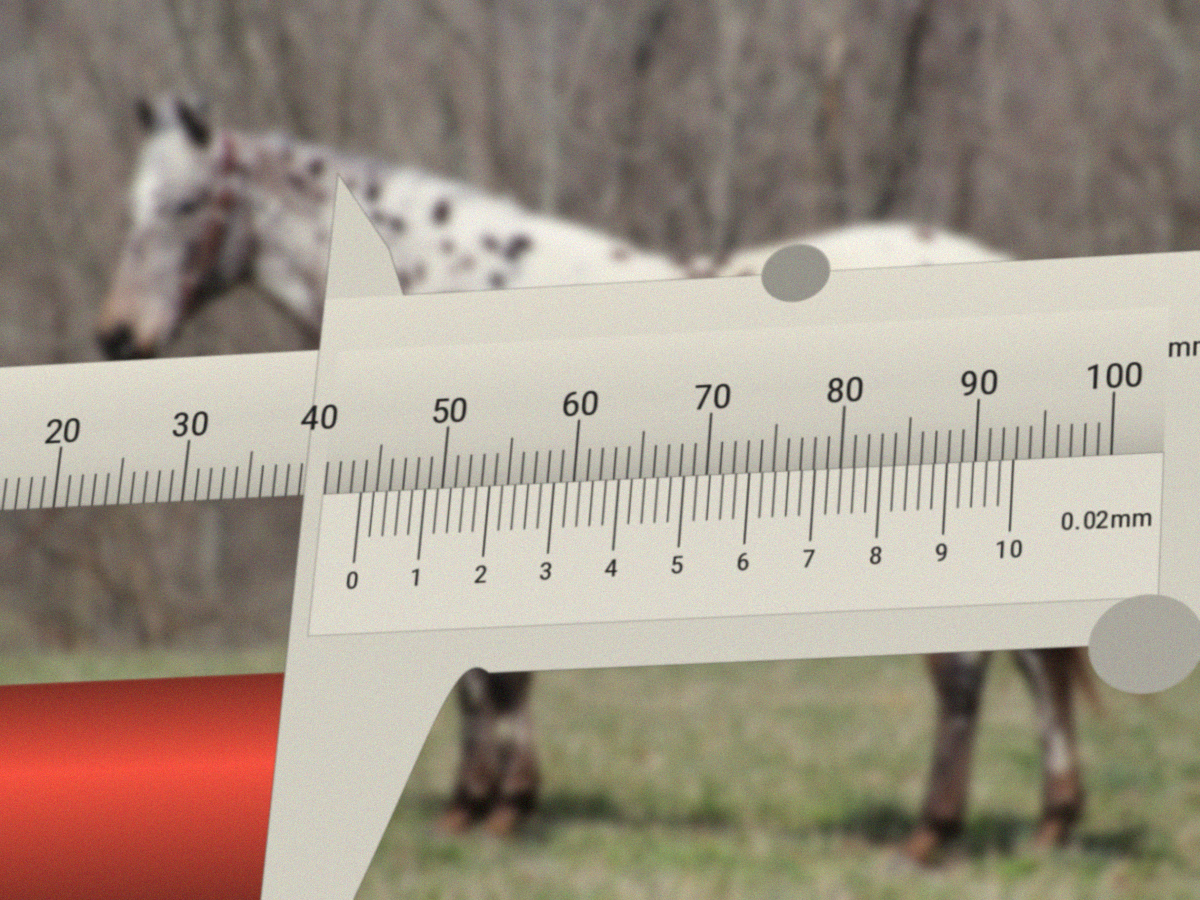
43.8 mm
